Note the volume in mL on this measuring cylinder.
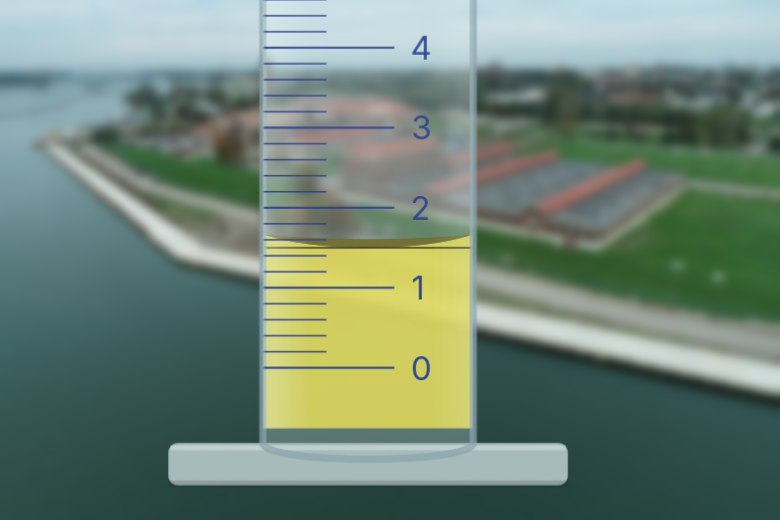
1.5 mL
